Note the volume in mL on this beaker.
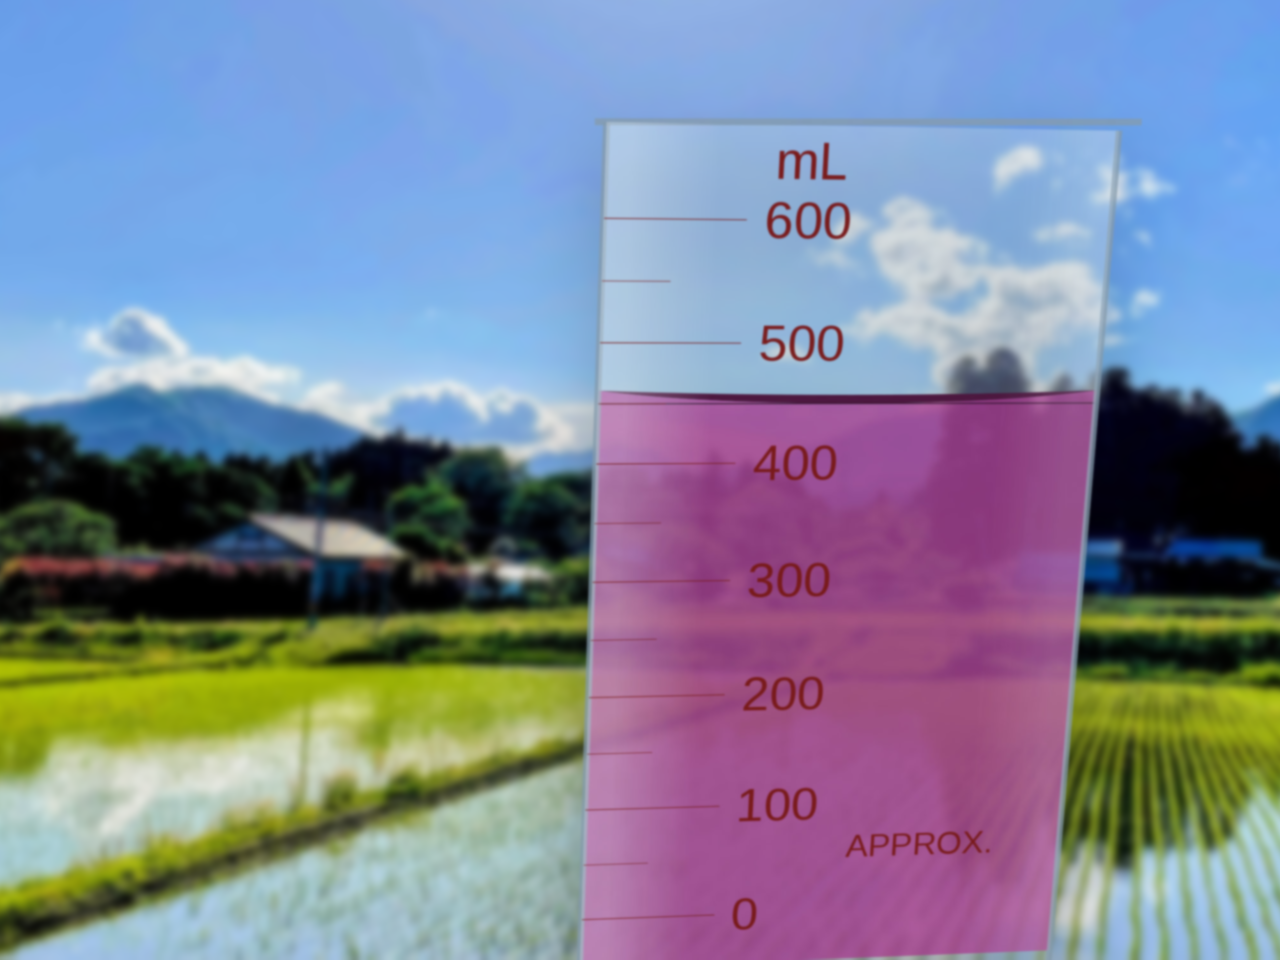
450 mL
